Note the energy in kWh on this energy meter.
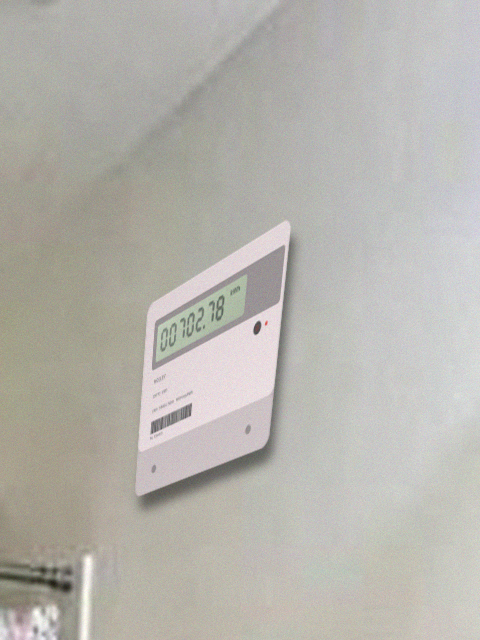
702.78 kWh
